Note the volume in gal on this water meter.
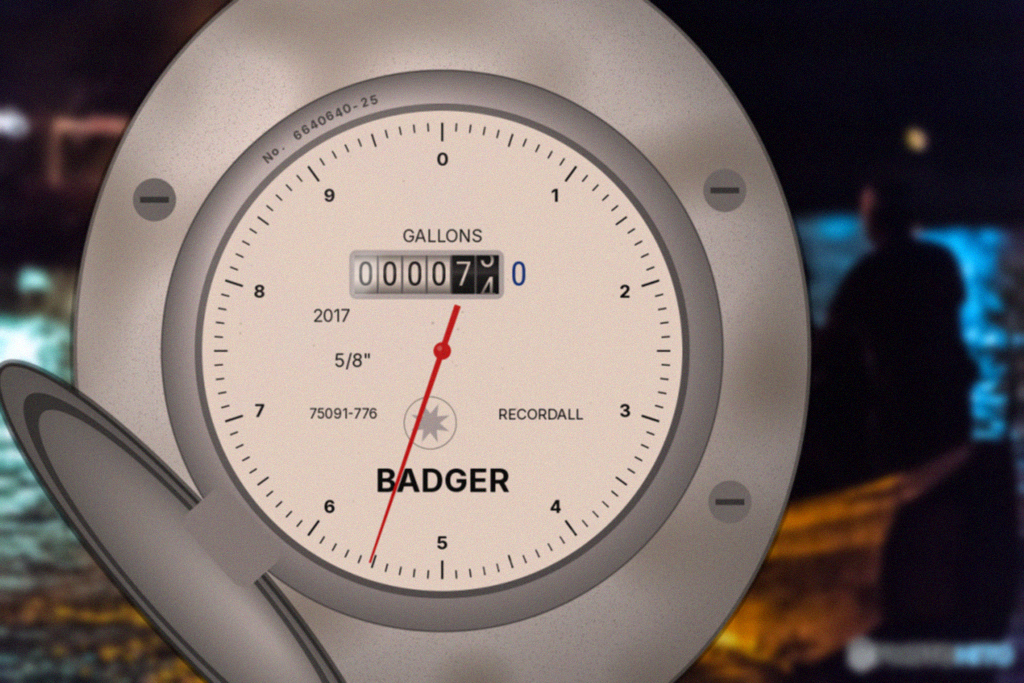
735.5 gal
